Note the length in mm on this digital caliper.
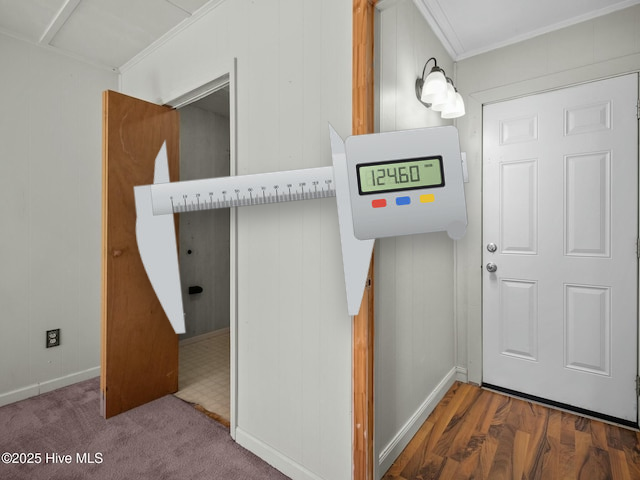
124.60 mm
